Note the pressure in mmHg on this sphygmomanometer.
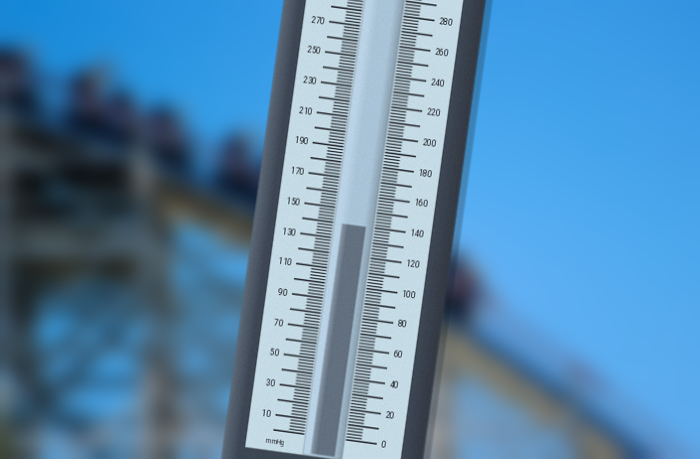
140 mmHg
